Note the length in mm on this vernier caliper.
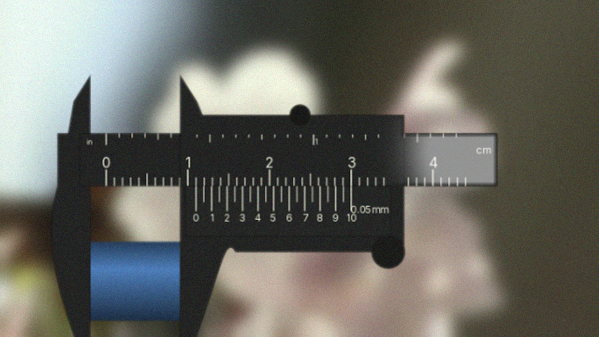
11.0 mm
